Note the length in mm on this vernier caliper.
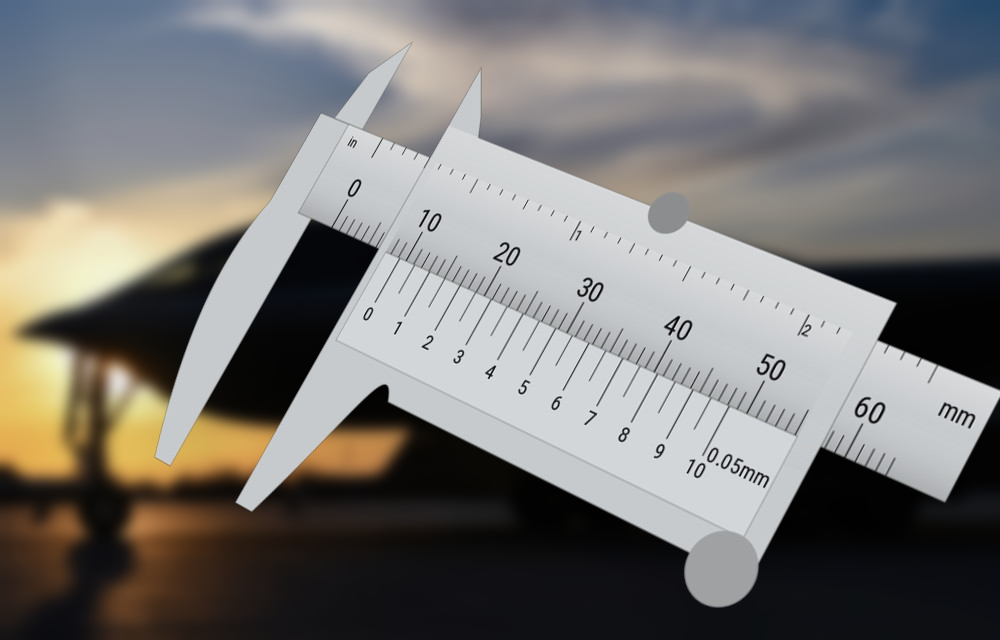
9.2 mm
